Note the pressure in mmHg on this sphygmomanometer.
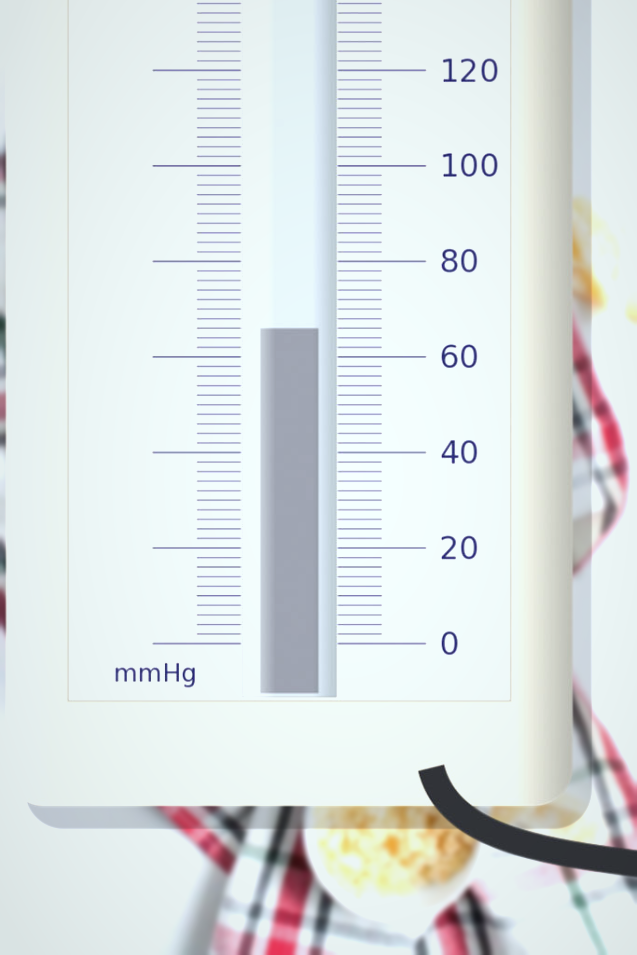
66 mmHg
